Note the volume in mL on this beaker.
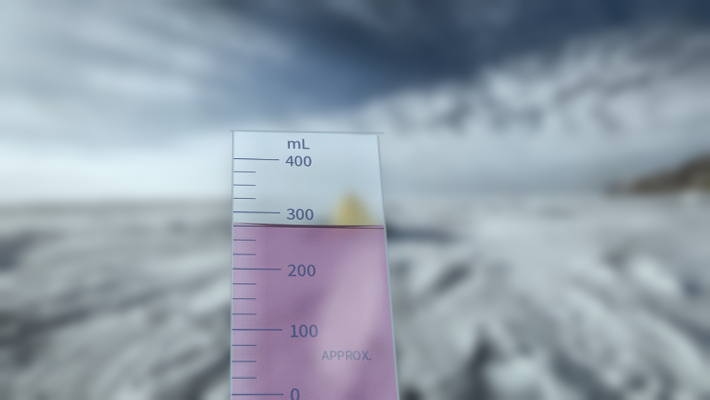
275 mL
